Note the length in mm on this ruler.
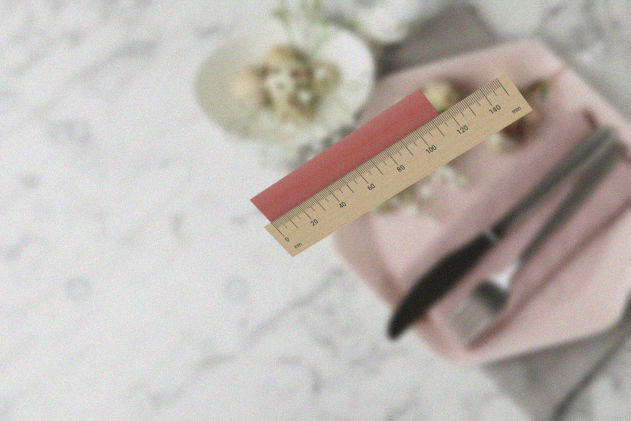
115 mm
